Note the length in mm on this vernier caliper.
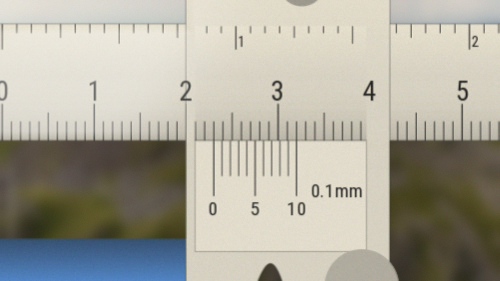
23.0 mm
